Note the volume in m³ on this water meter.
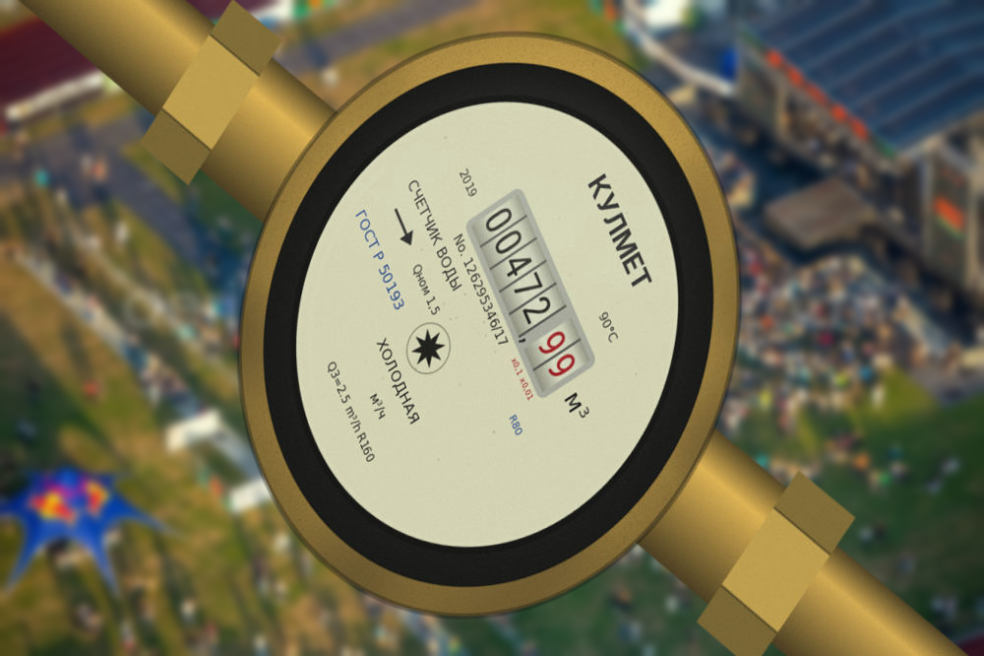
472.99 m³
